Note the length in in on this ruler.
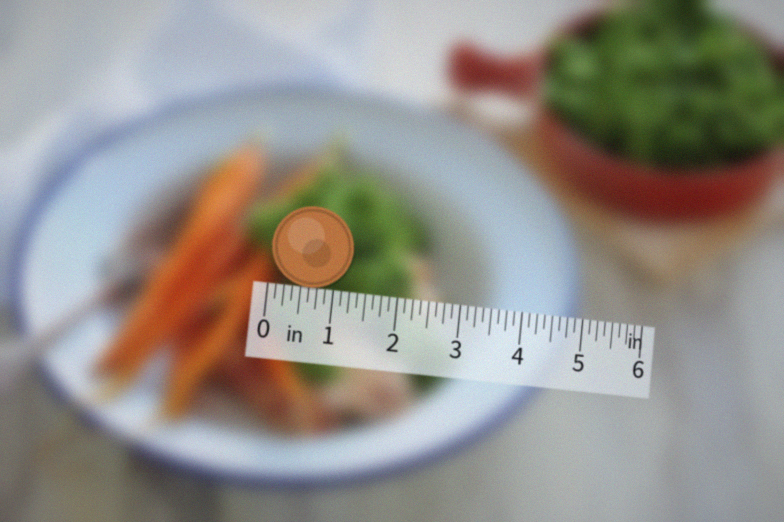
1.25 in
